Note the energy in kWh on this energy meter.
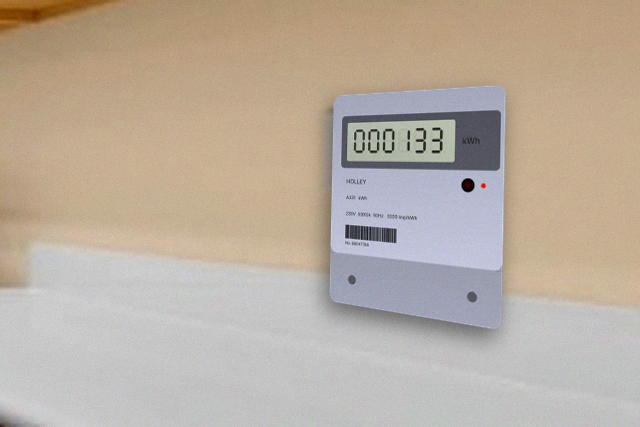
133 kWh
